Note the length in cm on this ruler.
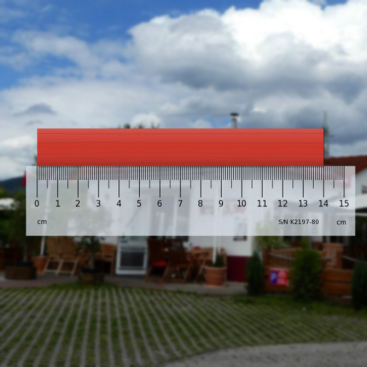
14 cm
